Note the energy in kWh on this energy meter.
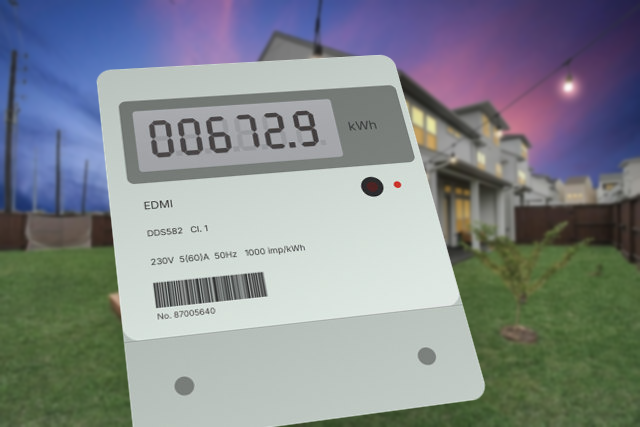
672.9 kWh
